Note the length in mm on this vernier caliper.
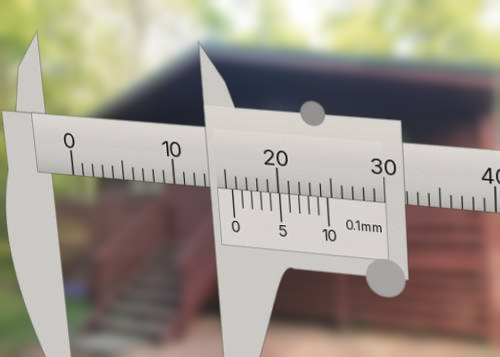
15.6 mm
